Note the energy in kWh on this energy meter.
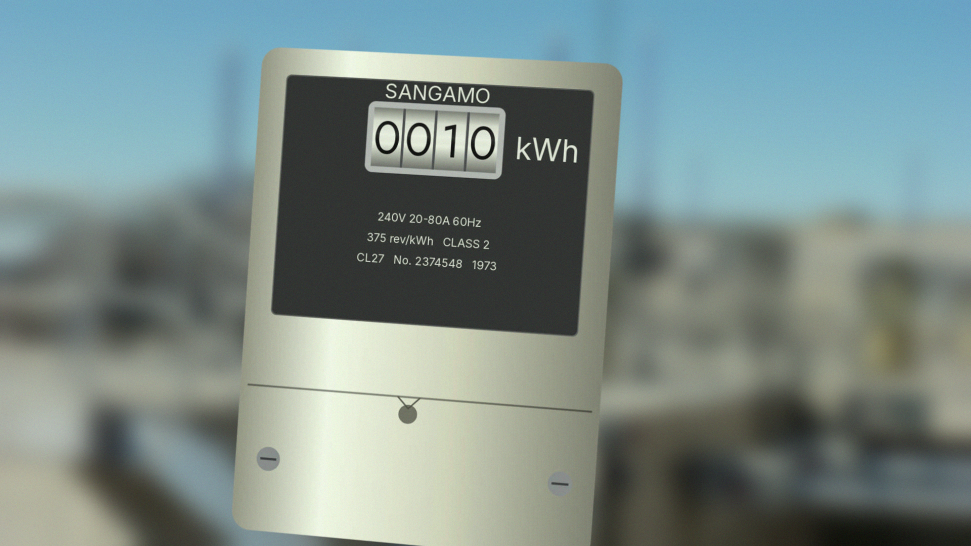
10 kWh
